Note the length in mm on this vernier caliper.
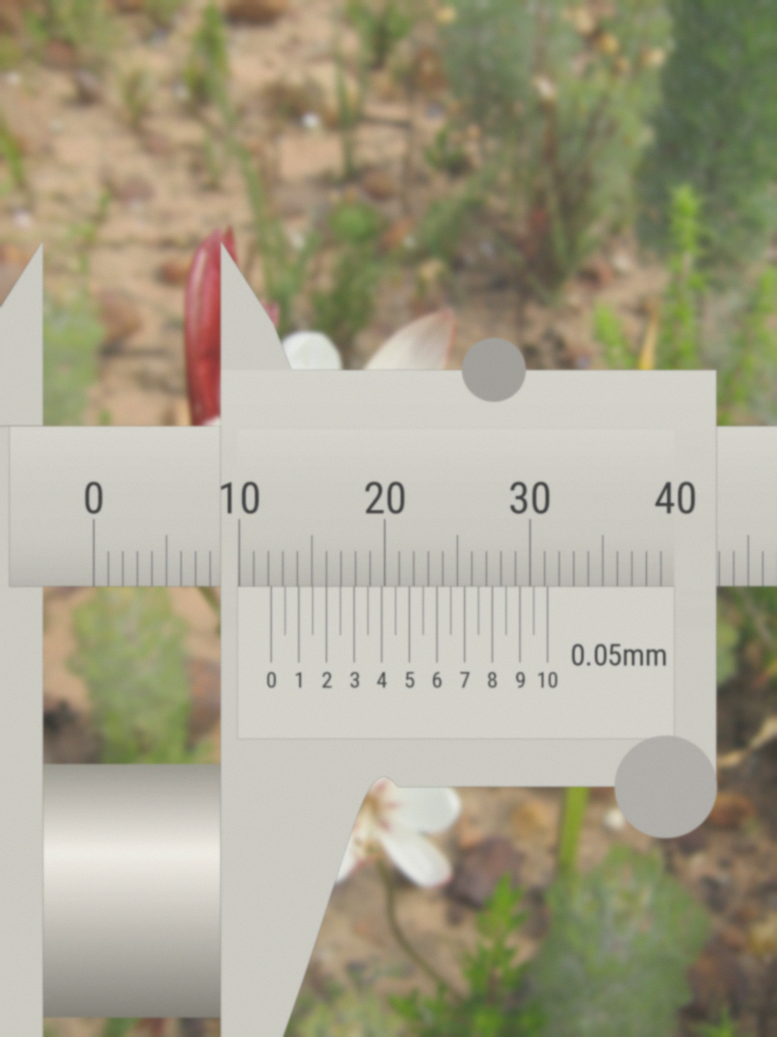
12.2 mm
